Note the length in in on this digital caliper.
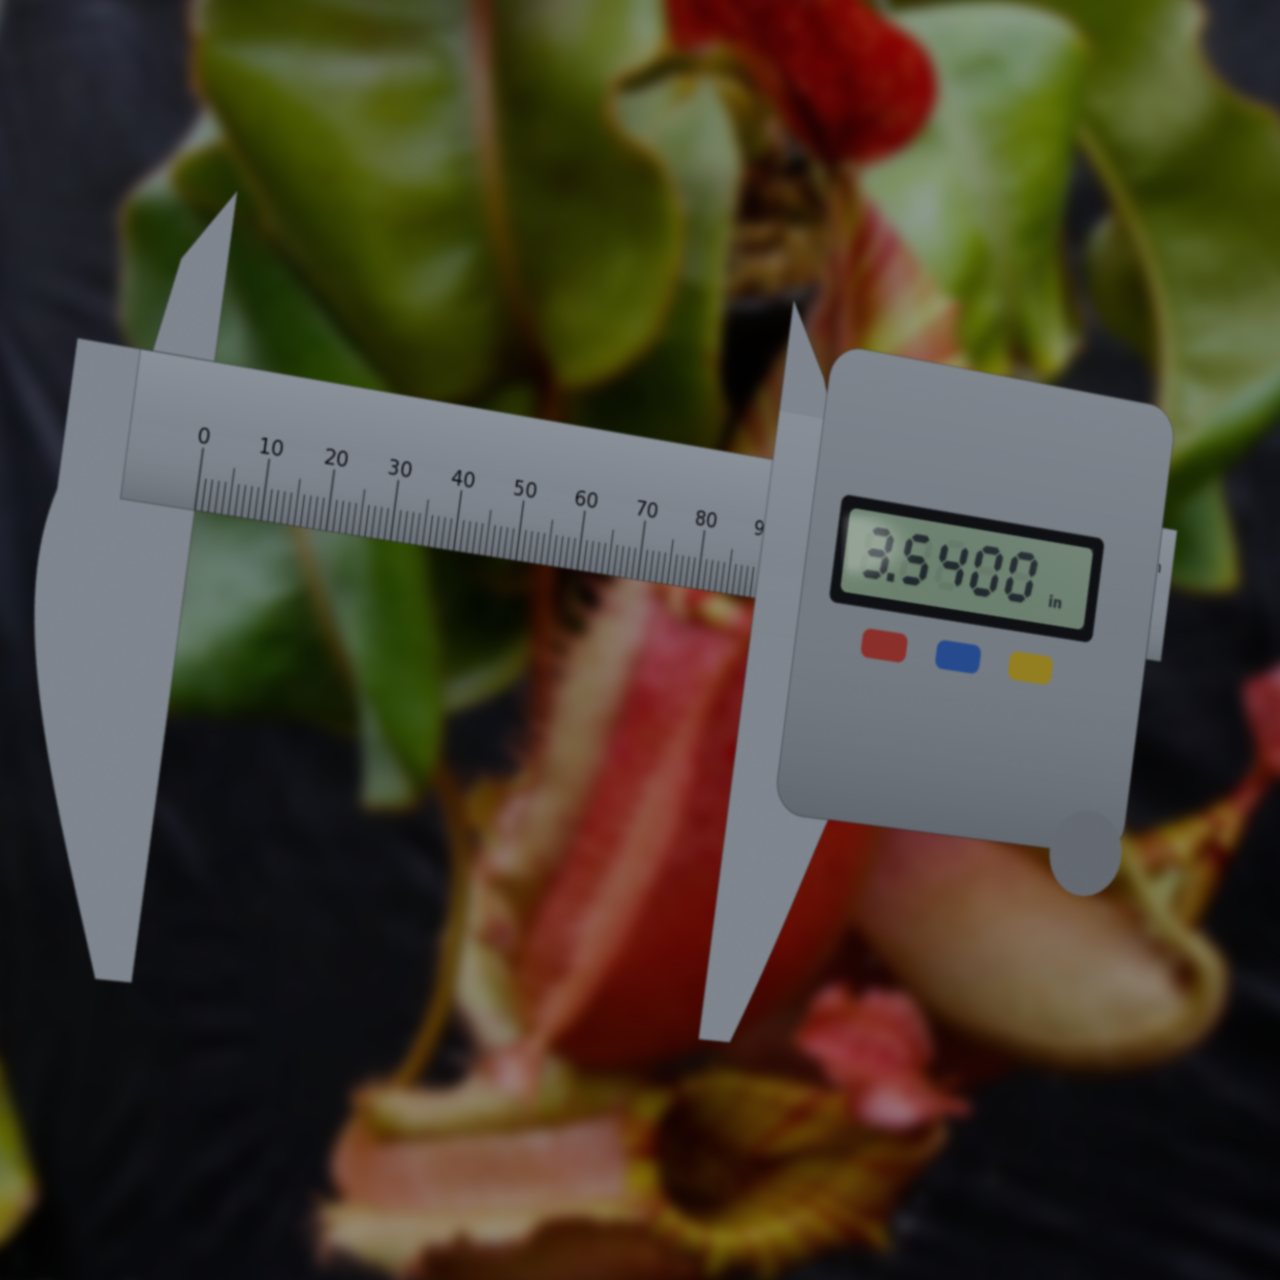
3.5400 in
